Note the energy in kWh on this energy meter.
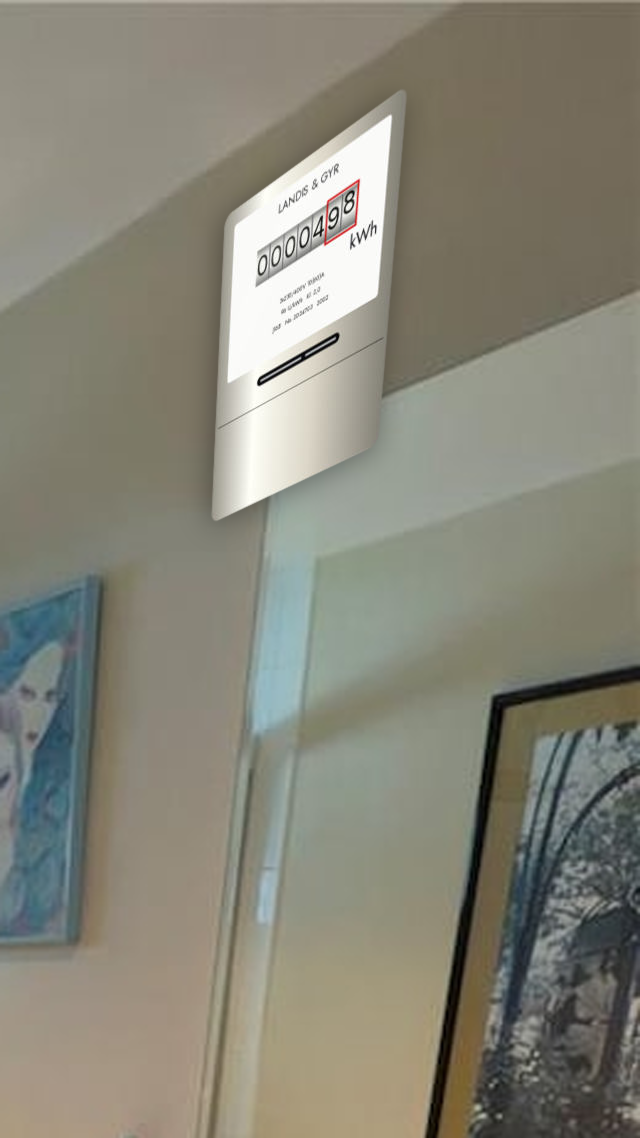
4.98 kWh
